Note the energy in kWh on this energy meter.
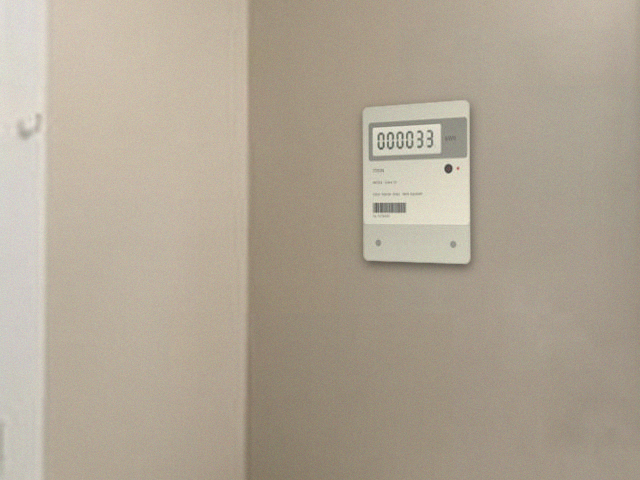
33 kWh
